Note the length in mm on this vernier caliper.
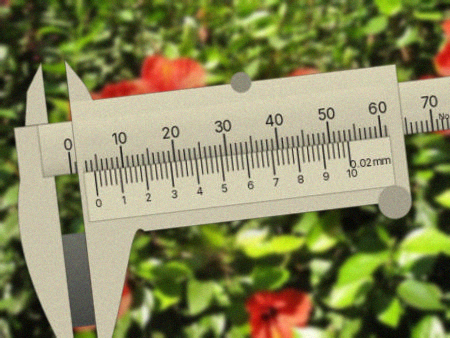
4.5 mm
